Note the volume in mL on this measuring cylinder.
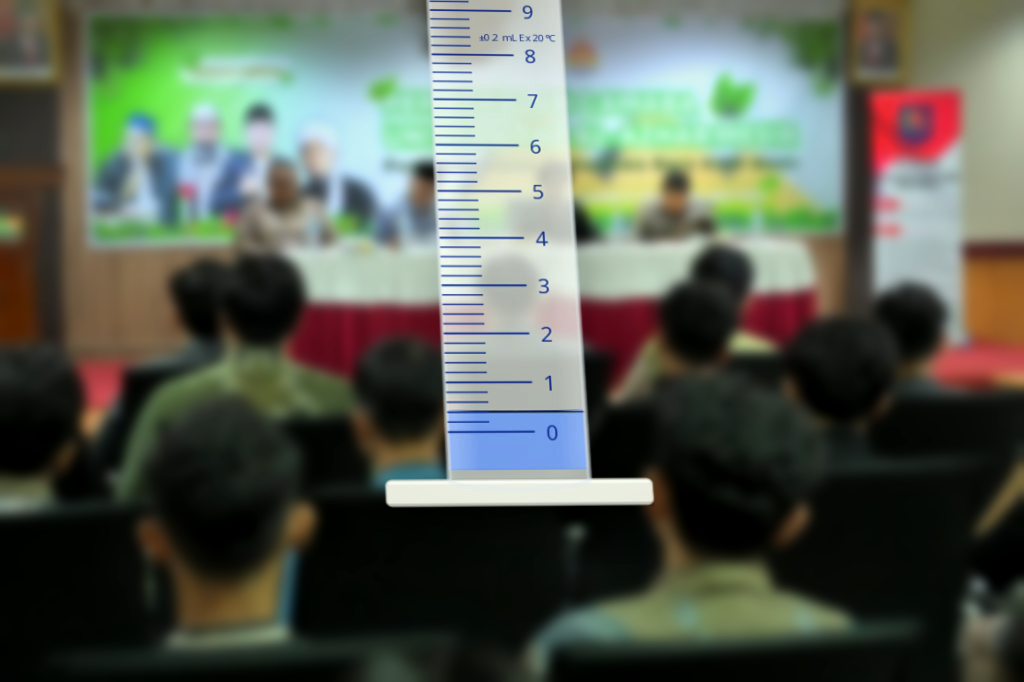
0.4 mL
